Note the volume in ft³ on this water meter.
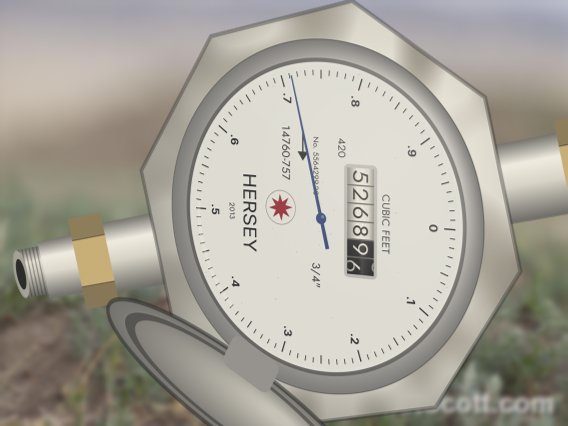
526895.71 ft³
